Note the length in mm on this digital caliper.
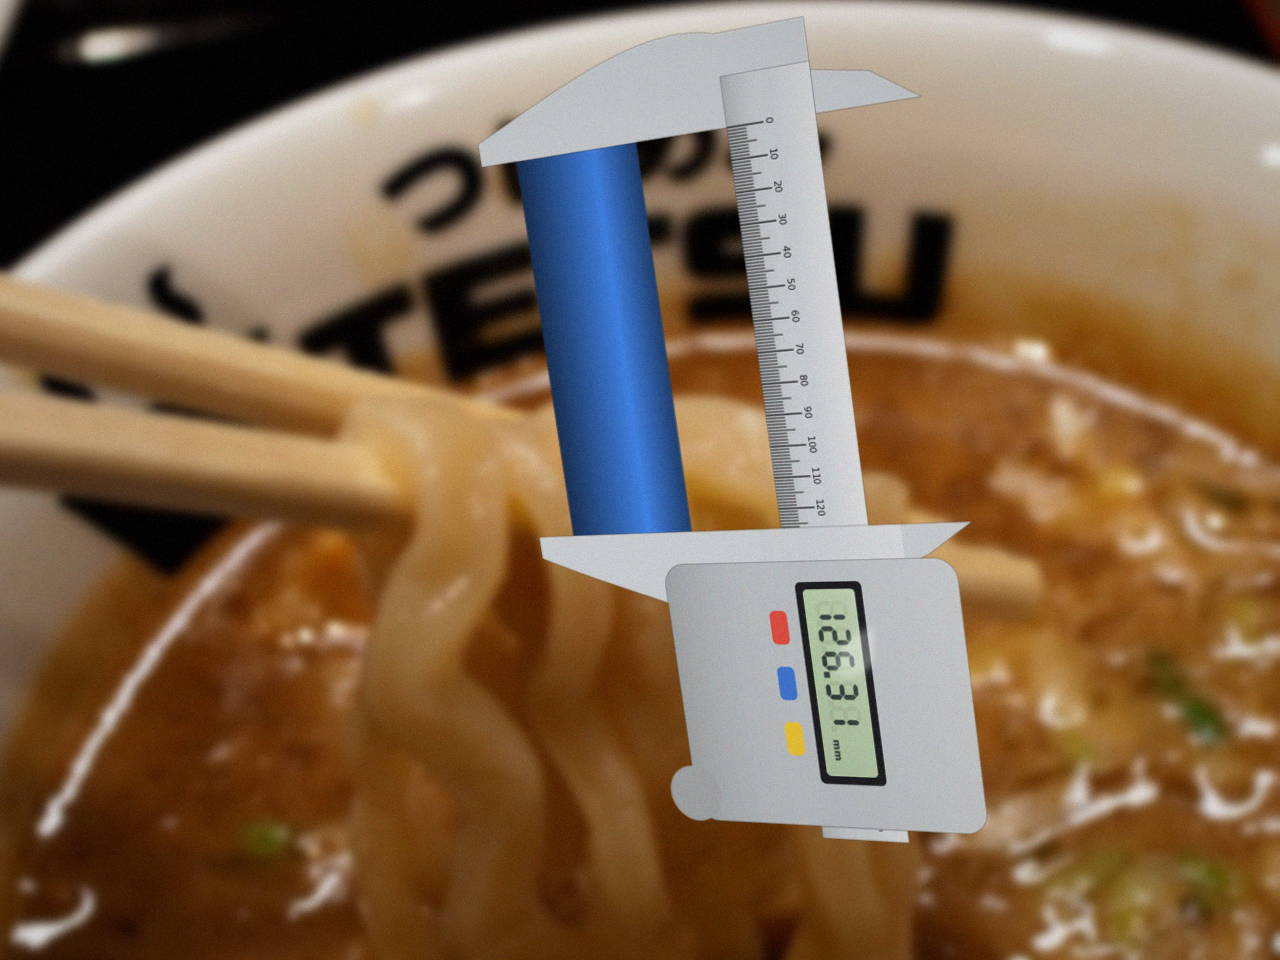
126.31 mm
